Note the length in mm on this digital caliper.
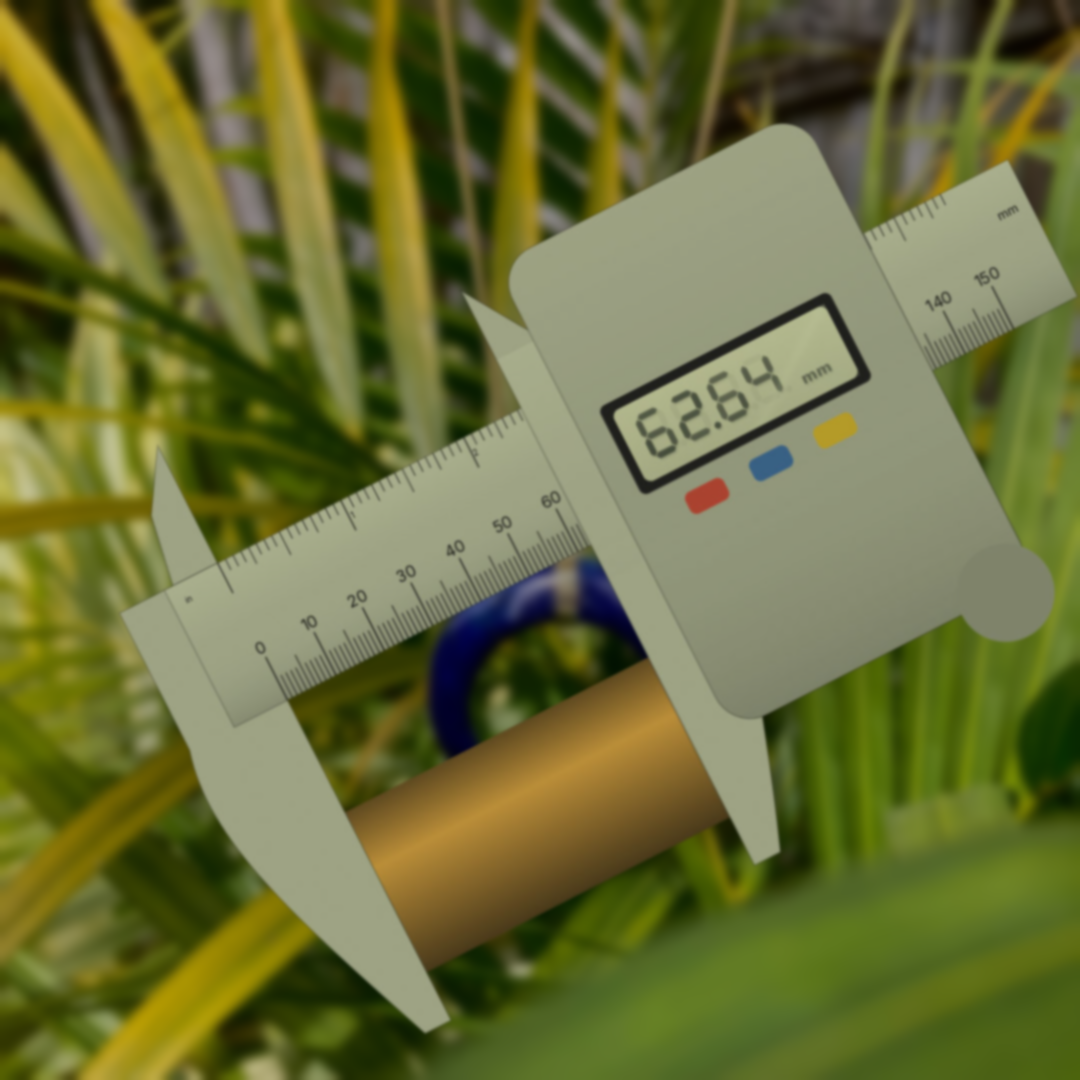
62.64 mm
